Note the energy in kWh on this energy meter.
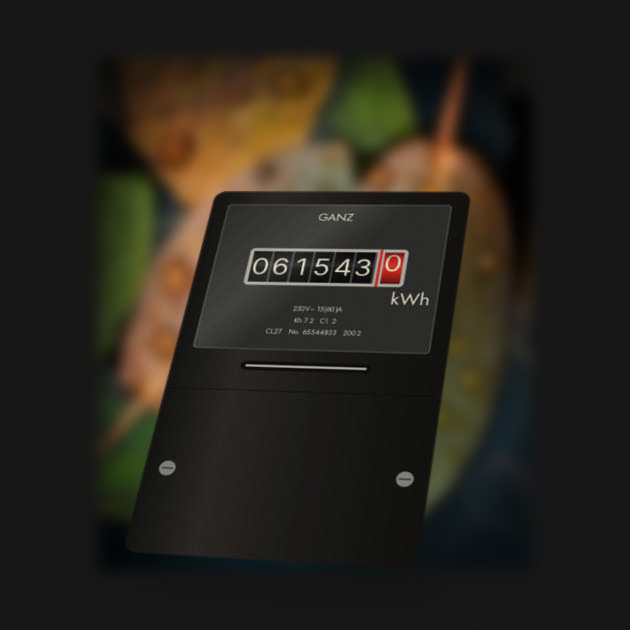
61543.0 kWh
